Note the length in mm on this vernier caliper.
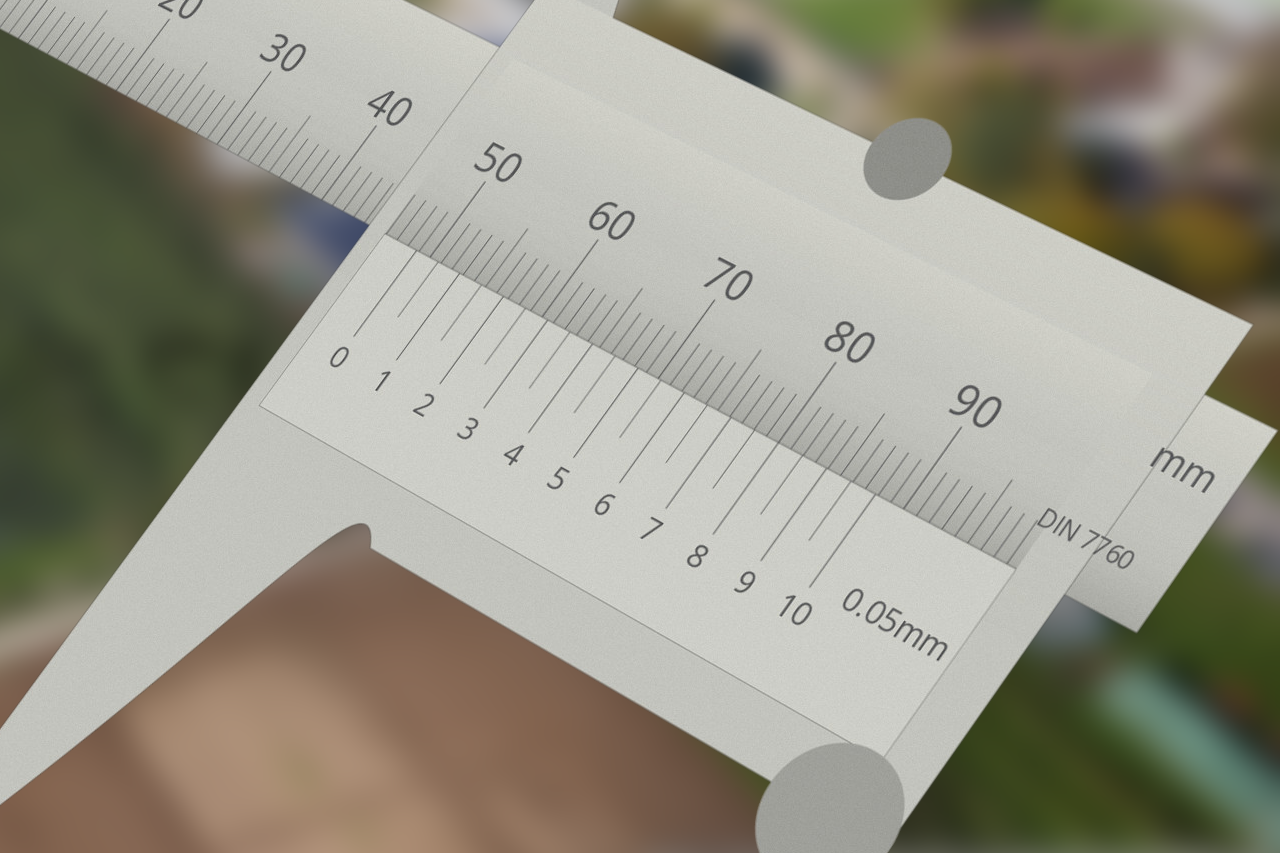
48.8 mm
